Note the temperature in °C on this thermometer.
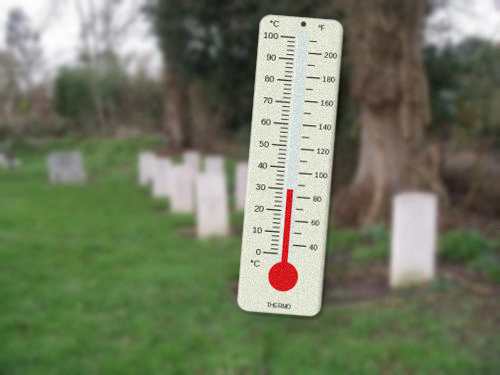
30 °C
